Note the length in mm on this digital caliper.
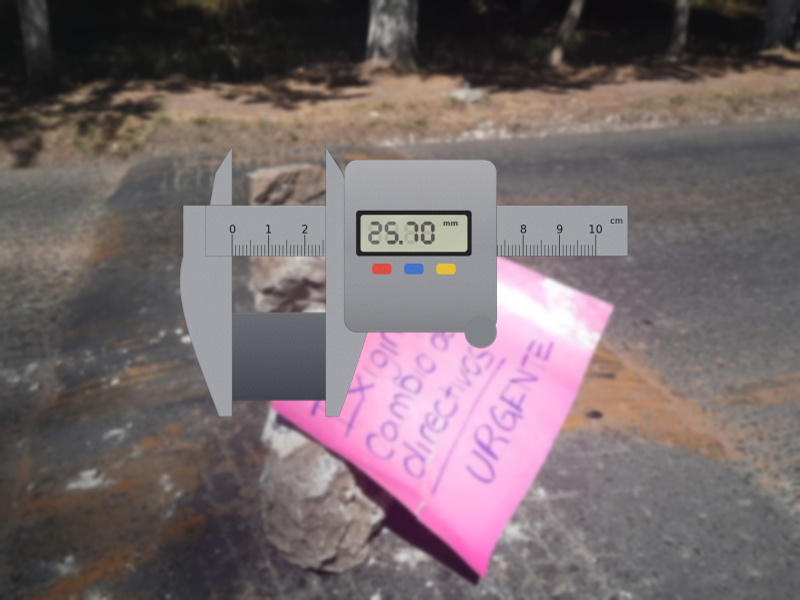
25.70 mm
